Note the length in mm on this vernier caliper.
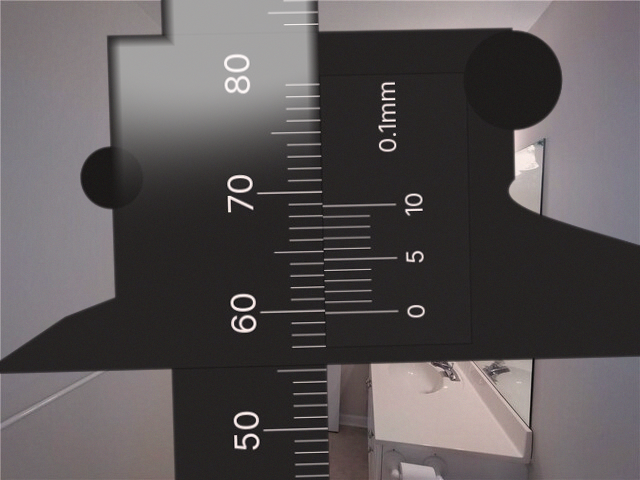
59.8 mm
